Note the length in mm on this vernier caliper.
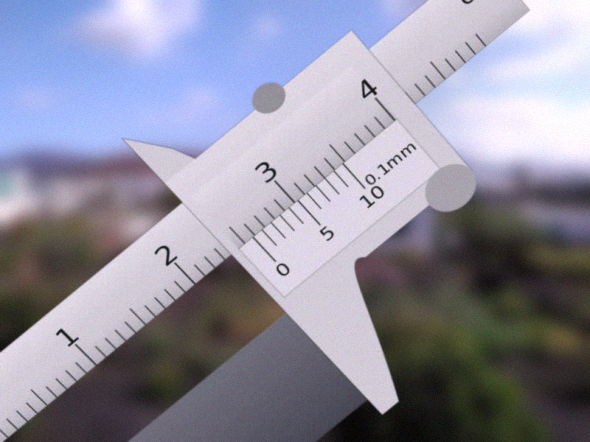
25.8 mm
